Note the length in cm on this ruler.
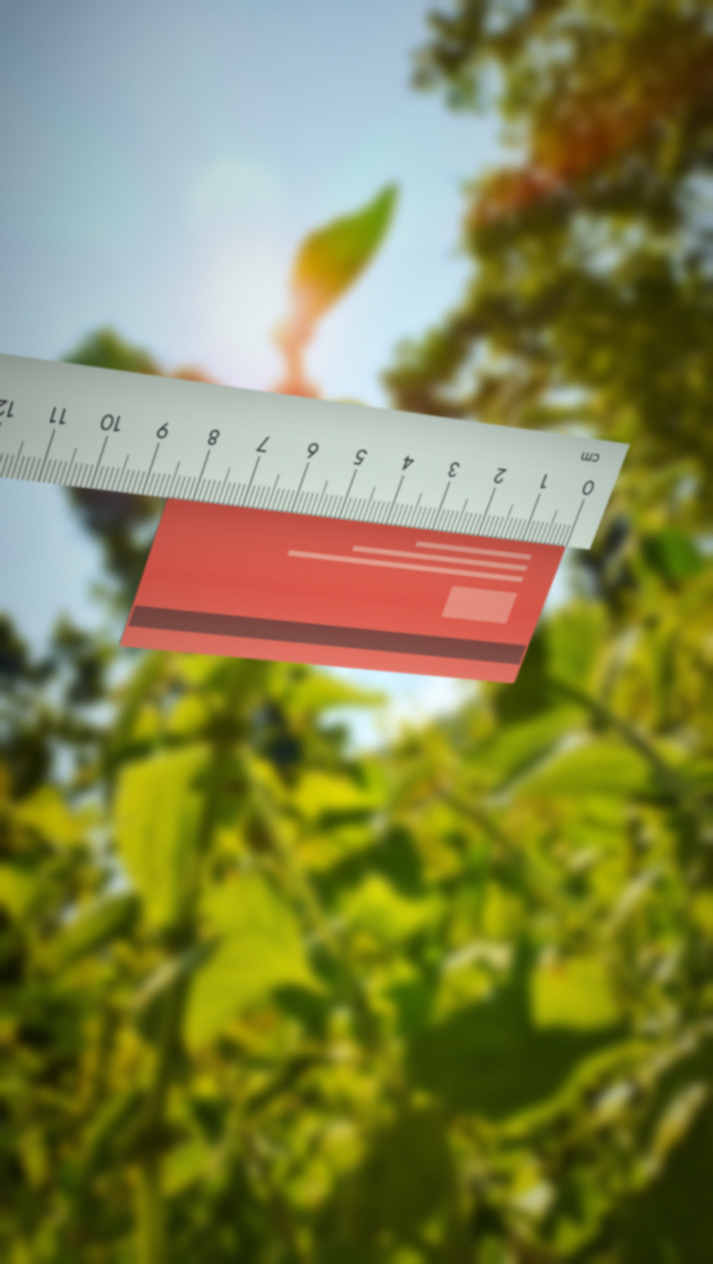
8.5 cm
